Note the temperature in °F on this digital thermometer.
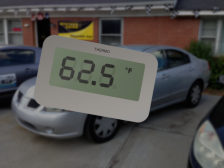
62.5 °F
